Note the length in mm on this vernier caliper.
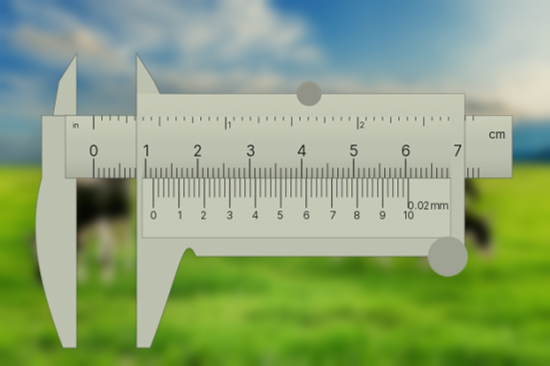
11.5 mm
